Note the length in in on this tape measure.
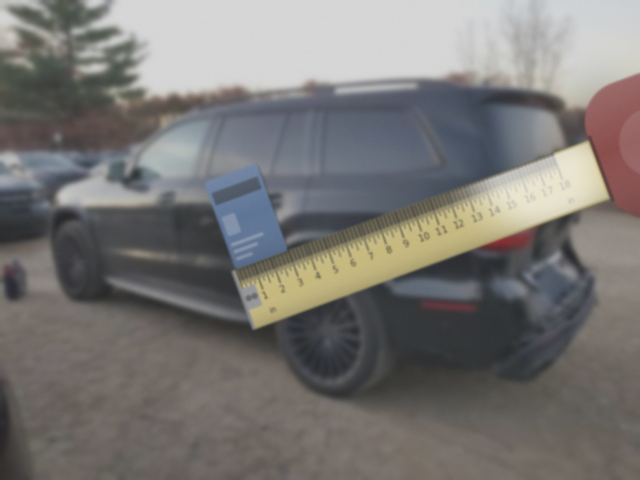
3 in
